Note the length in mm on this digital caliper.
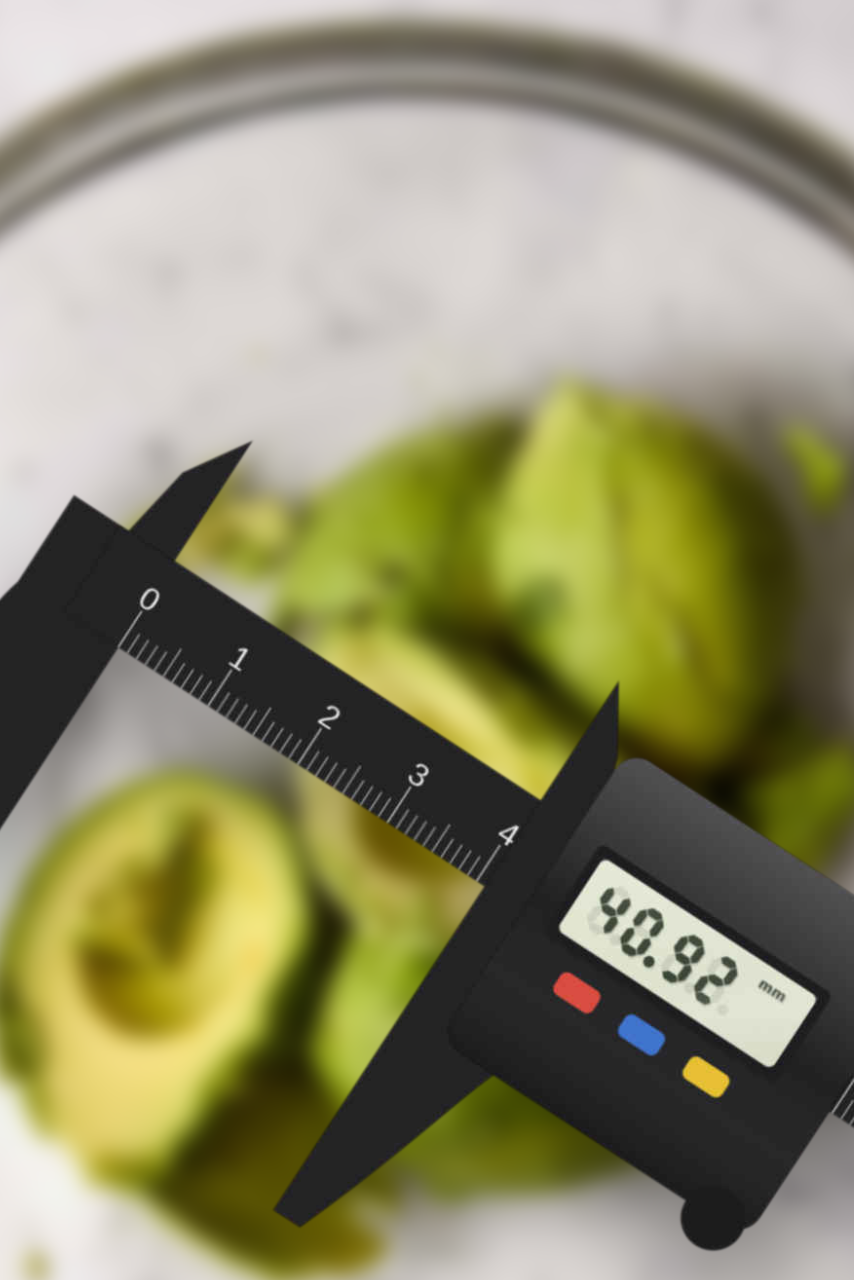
40.92 mm
